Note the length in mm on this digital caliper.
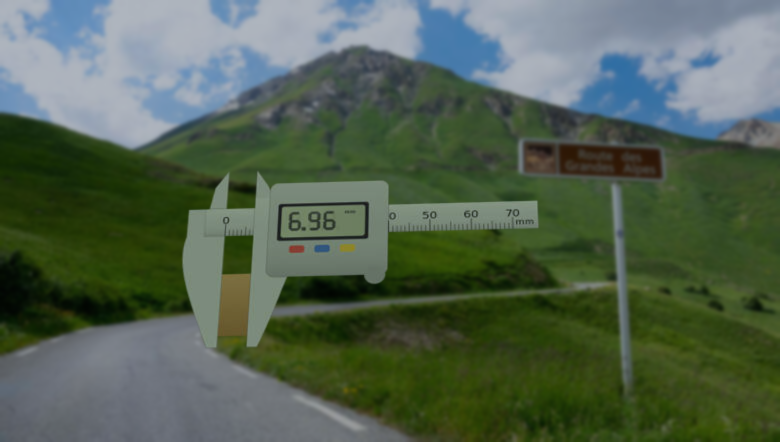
6.96 mm
